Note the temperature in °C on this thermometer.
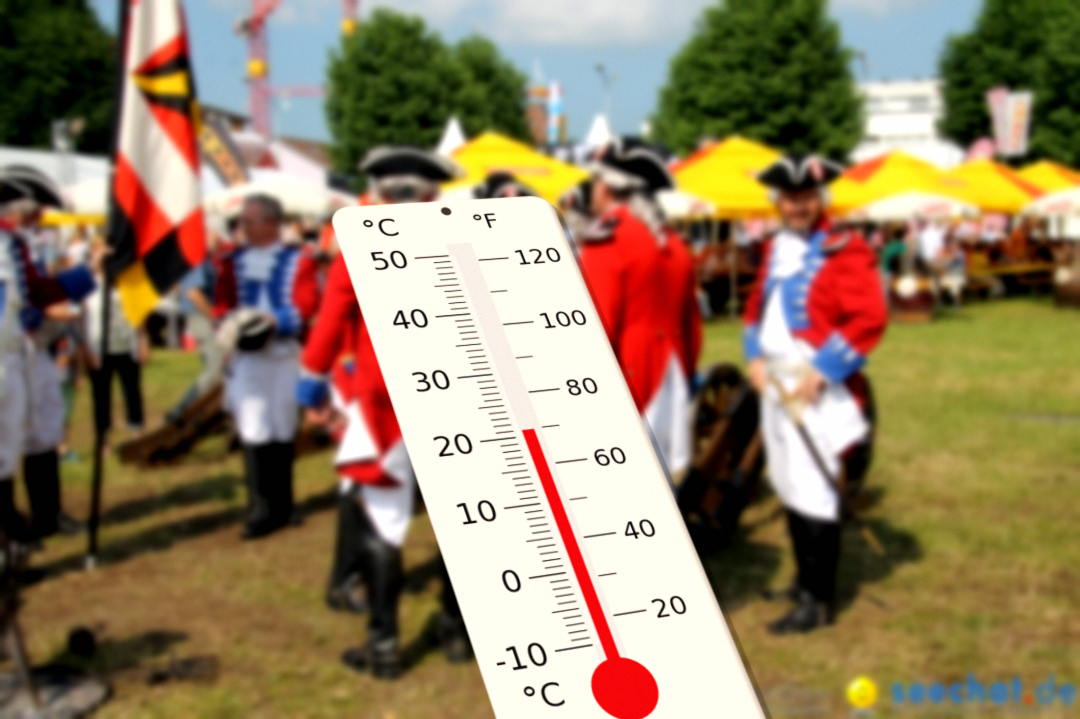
21 °C
